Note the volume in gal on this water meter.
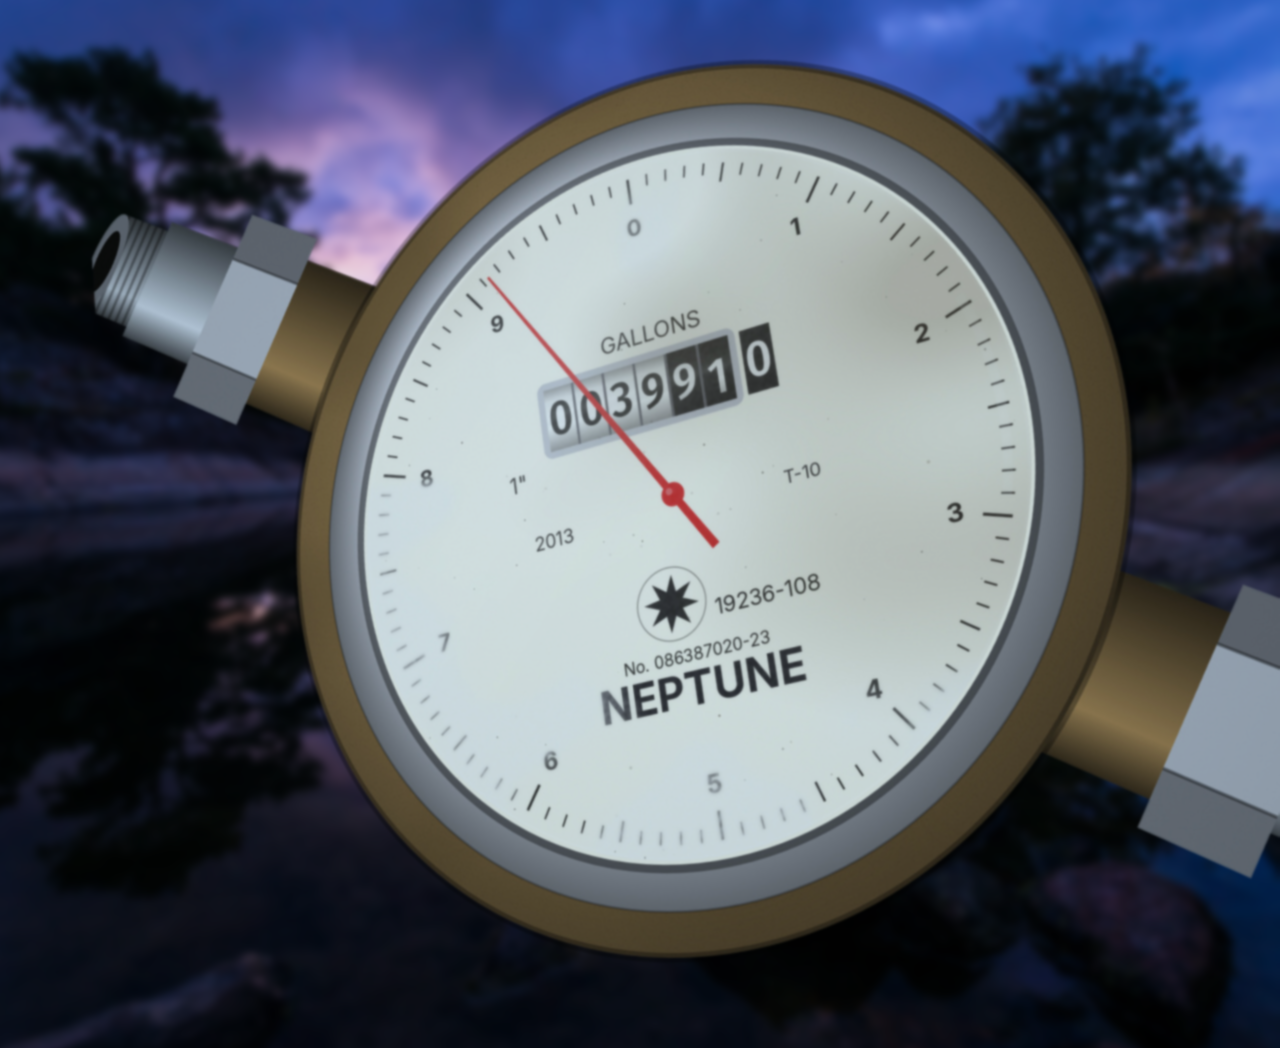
39909.1 gal
